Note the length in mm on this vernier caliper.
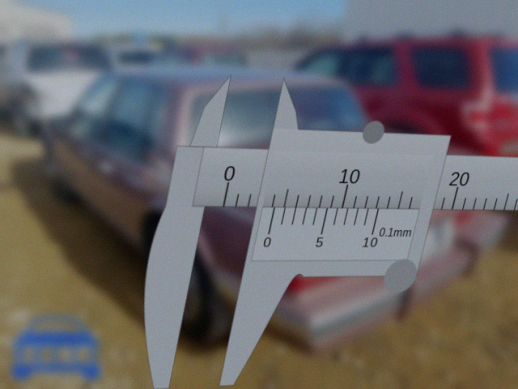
4.2 mm
